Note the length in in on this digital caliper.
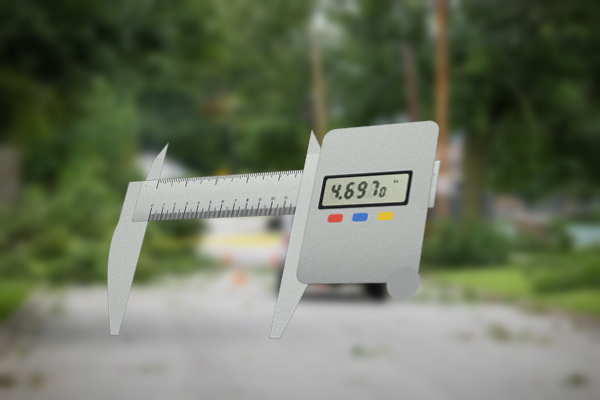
4.6970 in
